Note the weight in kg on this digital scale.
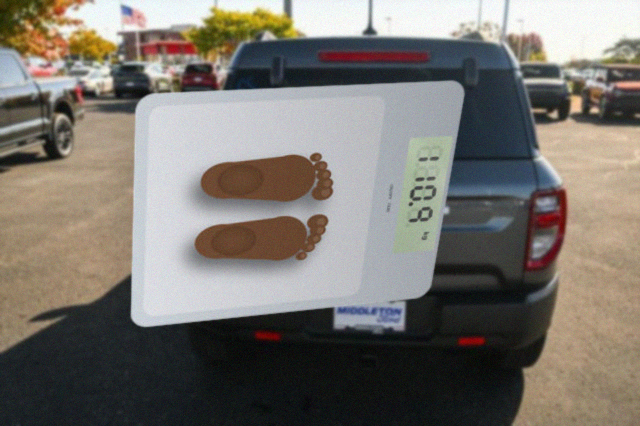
110.9 kg
